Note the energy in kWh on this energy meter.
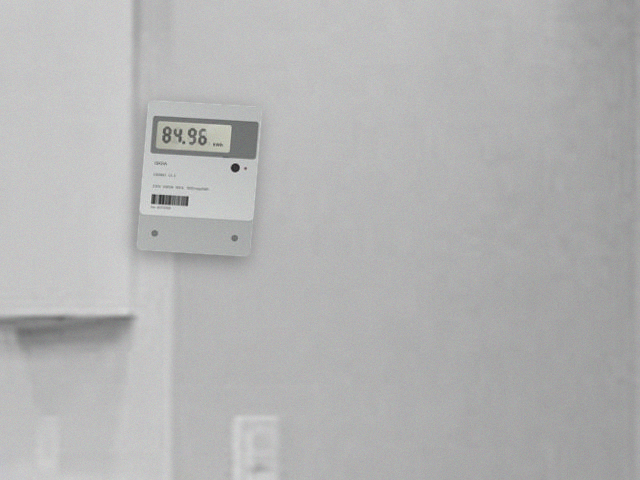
84.96 kWh
